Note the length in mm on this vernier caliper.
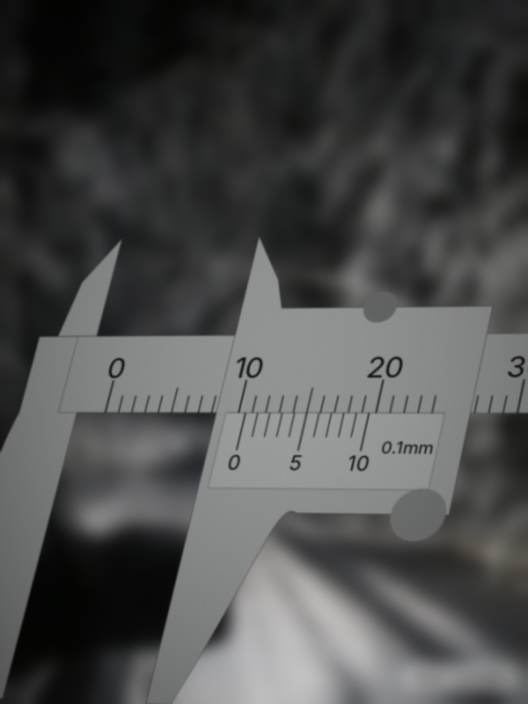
10.5 mm
